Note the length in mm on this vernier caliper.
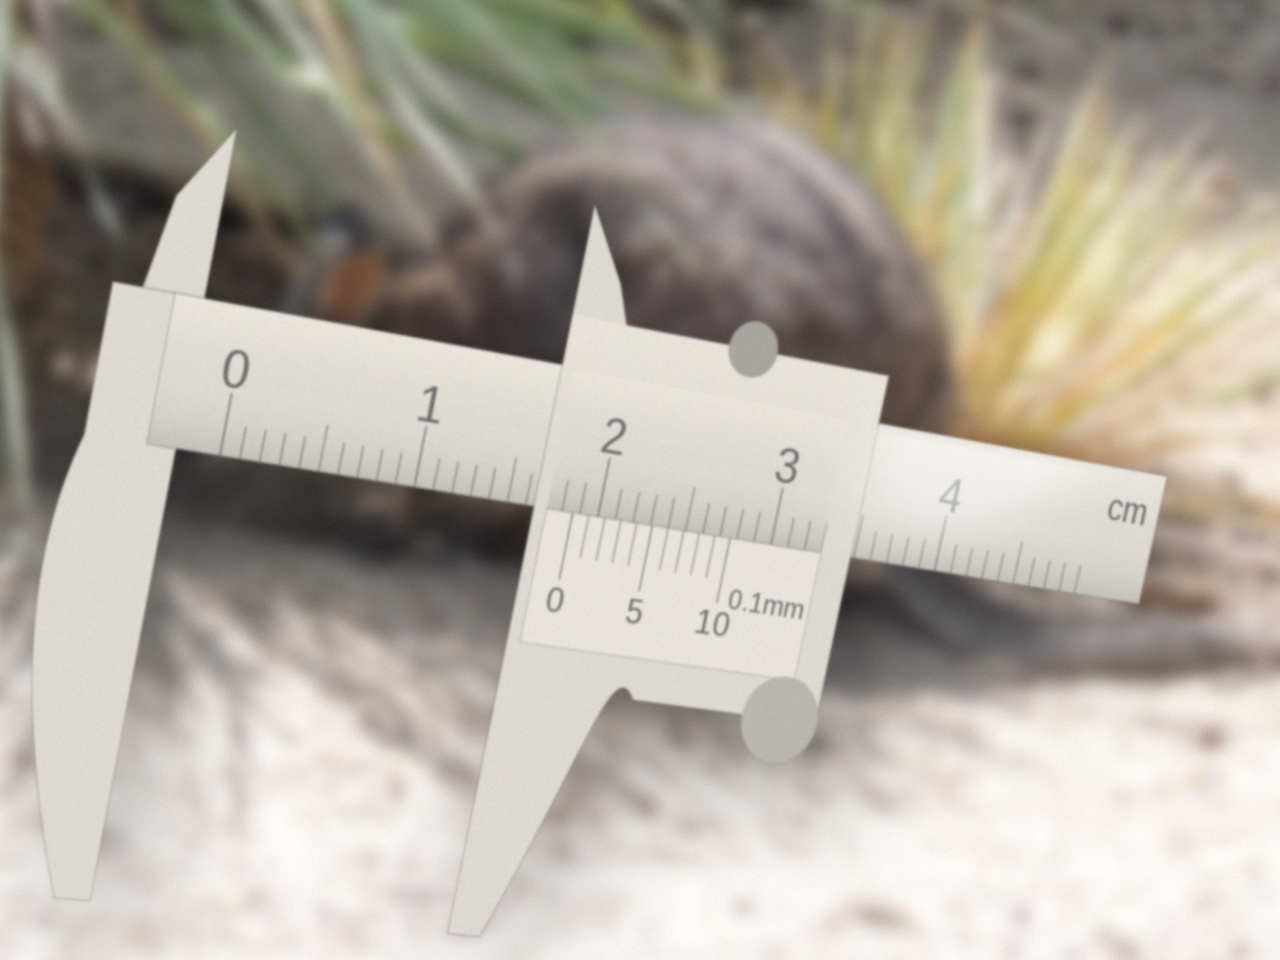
18.6 mm
